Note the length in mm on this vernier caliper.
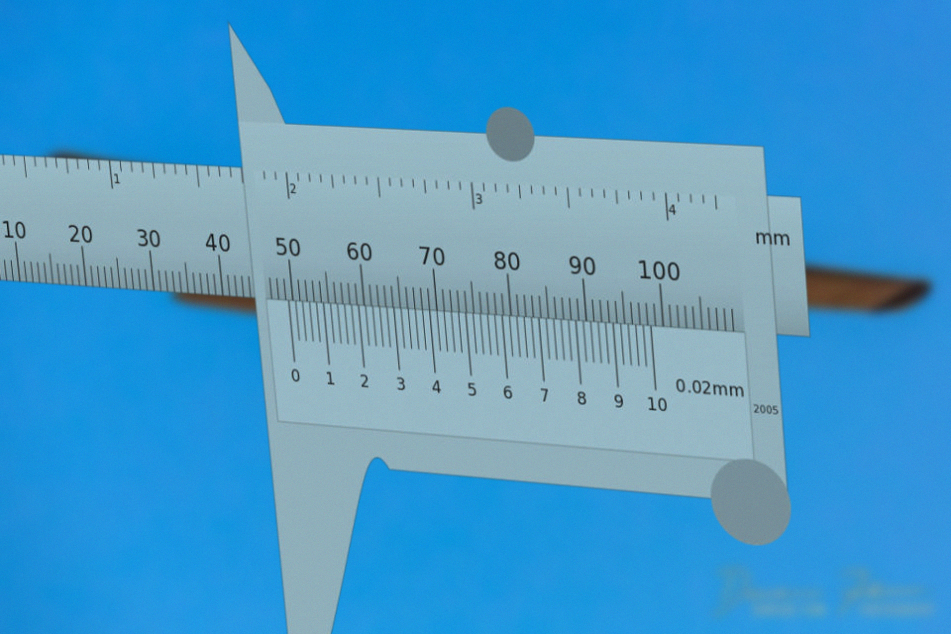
49.4 mm
